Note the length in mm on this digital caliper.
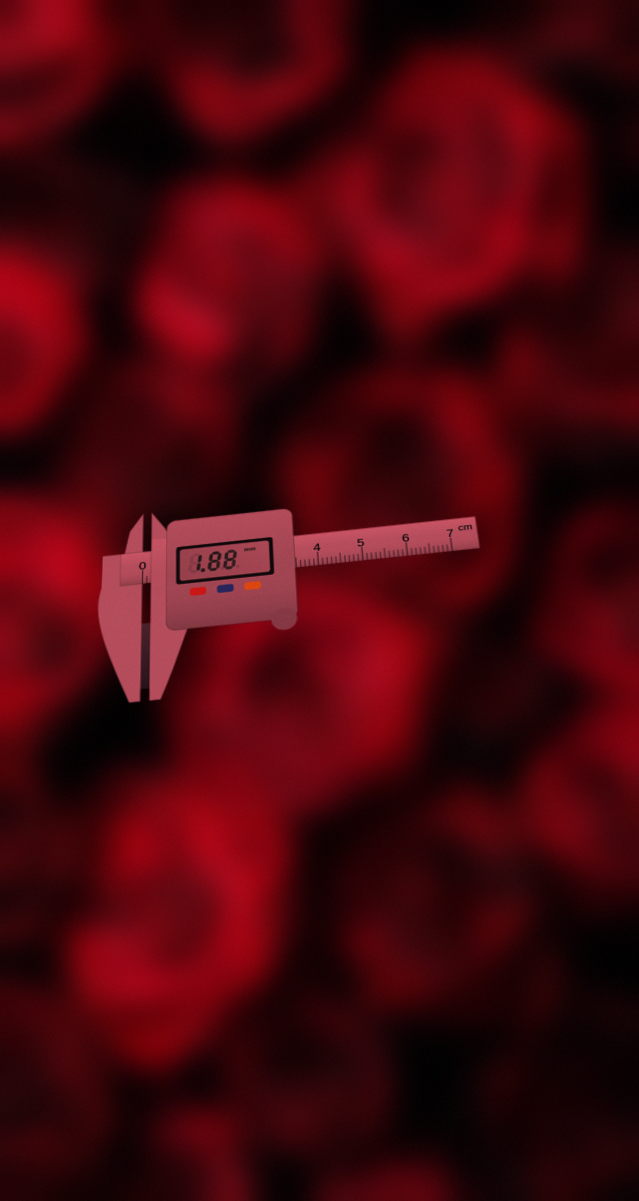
1.88 mm
